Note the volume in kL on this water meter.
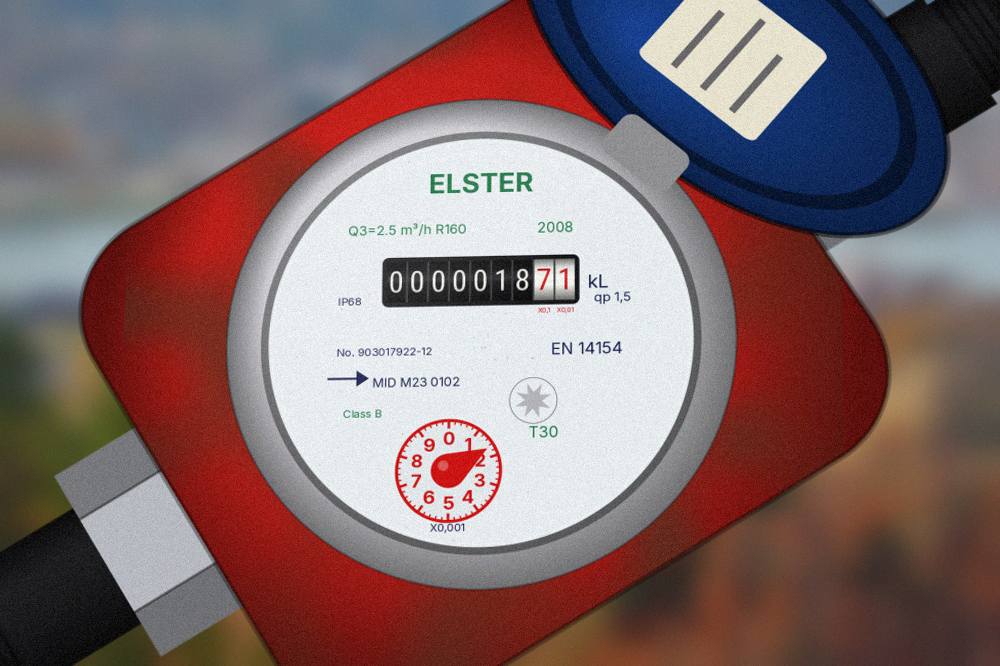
18.711 kL
